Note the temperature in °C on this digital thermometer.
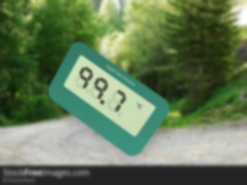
99.7 °C
